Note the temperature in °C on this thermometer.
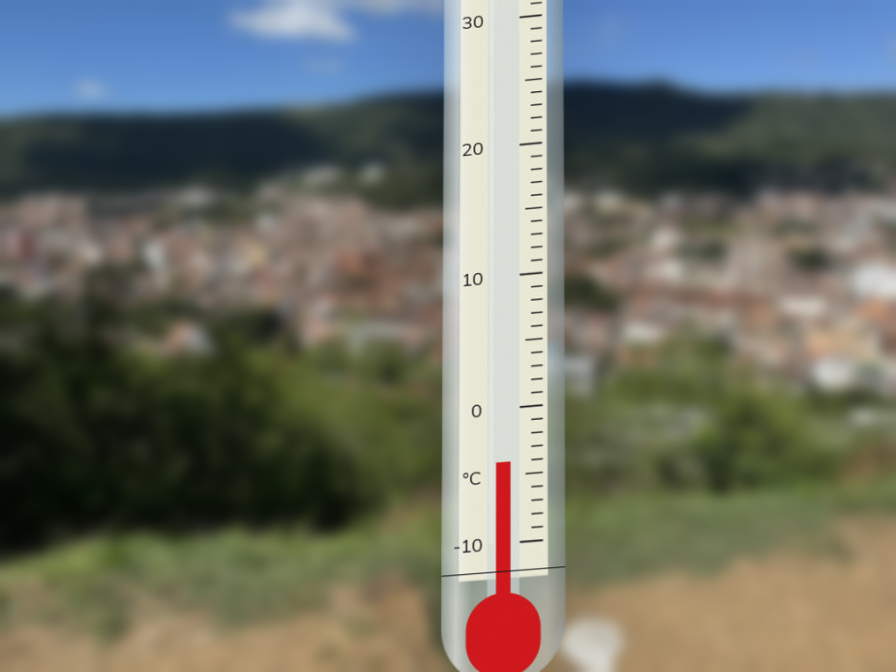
-4 °C
